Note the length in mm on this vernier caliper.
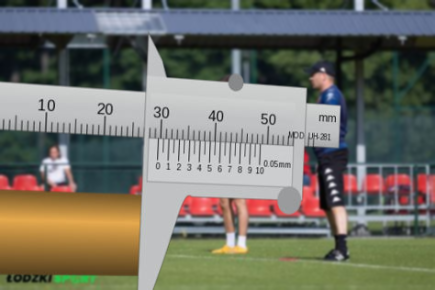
29.6 mm
